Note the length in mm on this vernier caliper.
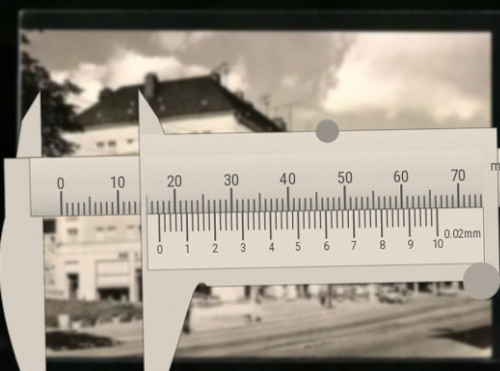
17.2 mm
